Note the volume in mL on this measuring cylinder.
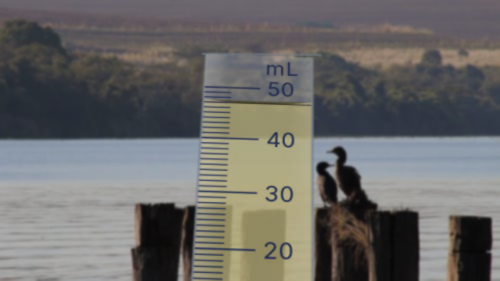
47 mL
